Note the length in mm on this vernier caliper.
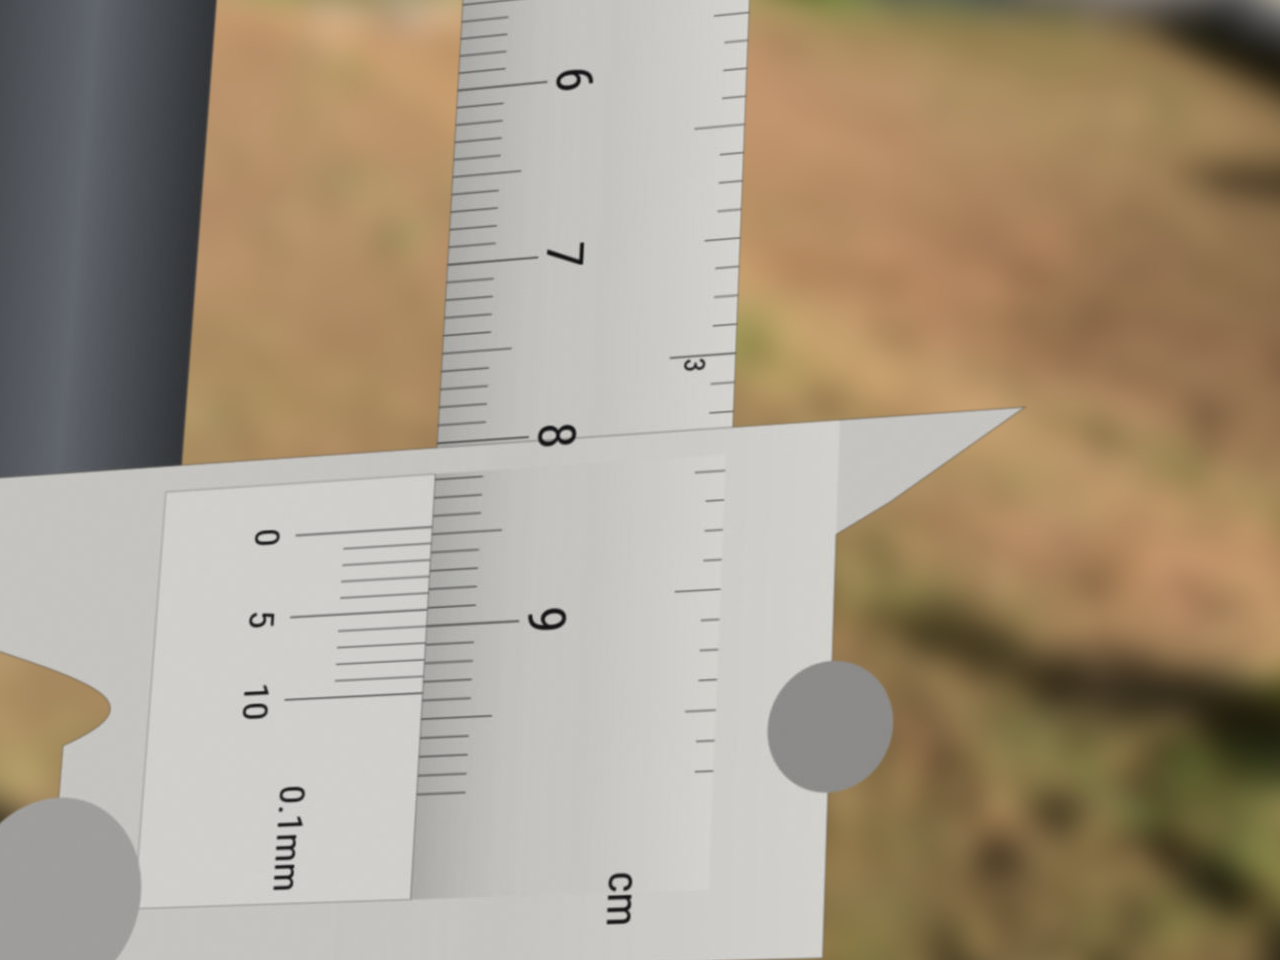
84.6 mm
